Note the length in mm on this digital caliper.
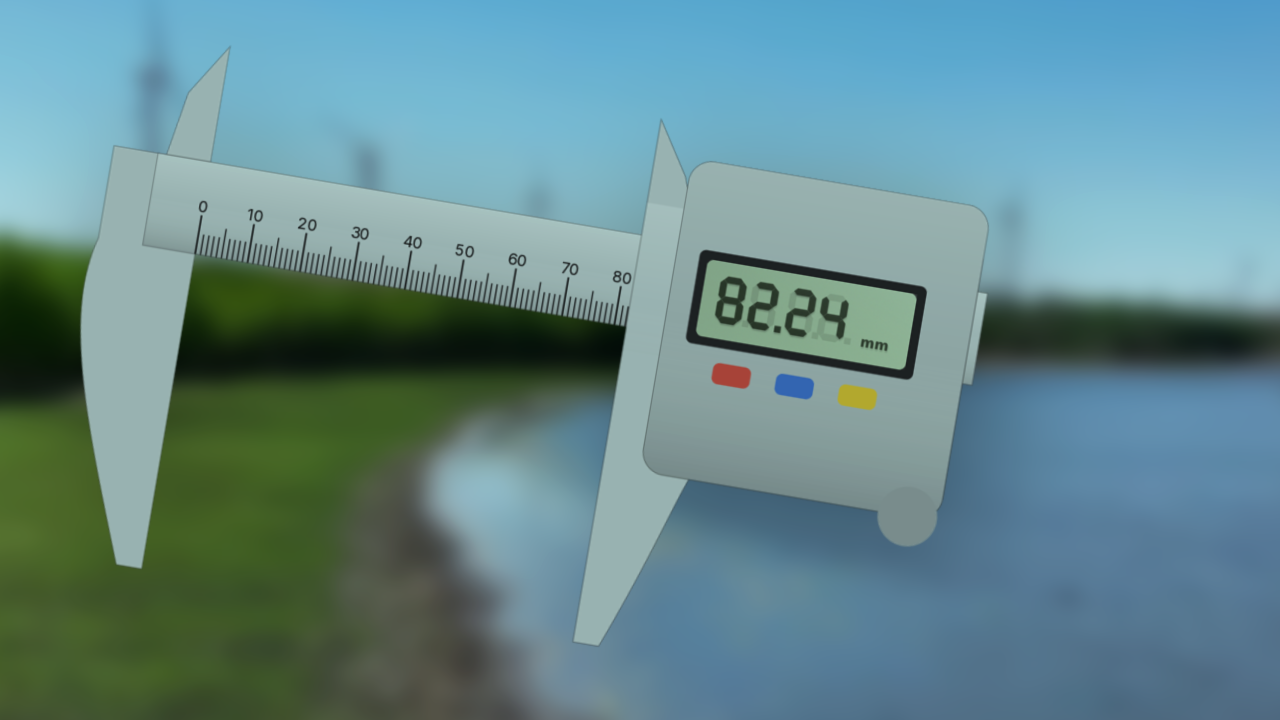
82.24 mm
